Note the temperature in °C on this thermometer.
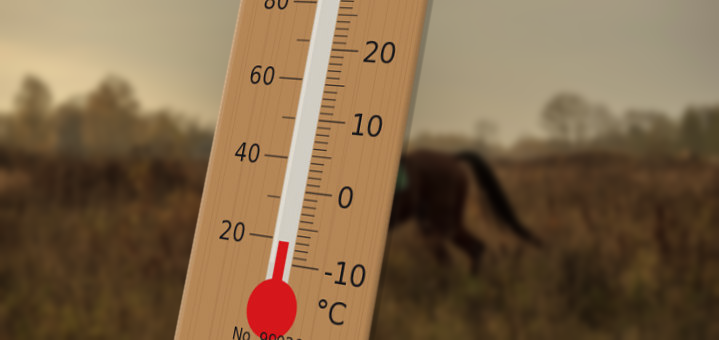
-7 °C
